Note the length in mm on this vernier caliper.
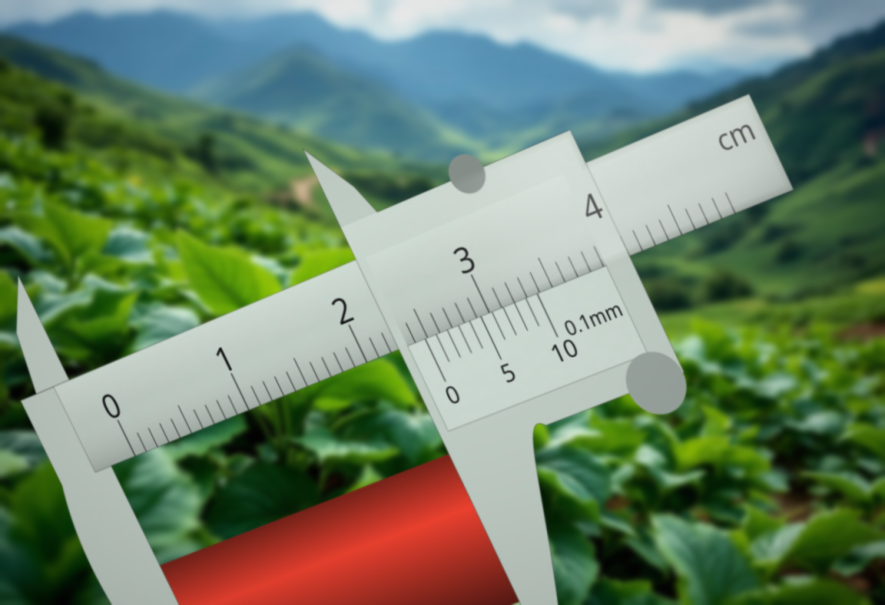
24.8 mm
